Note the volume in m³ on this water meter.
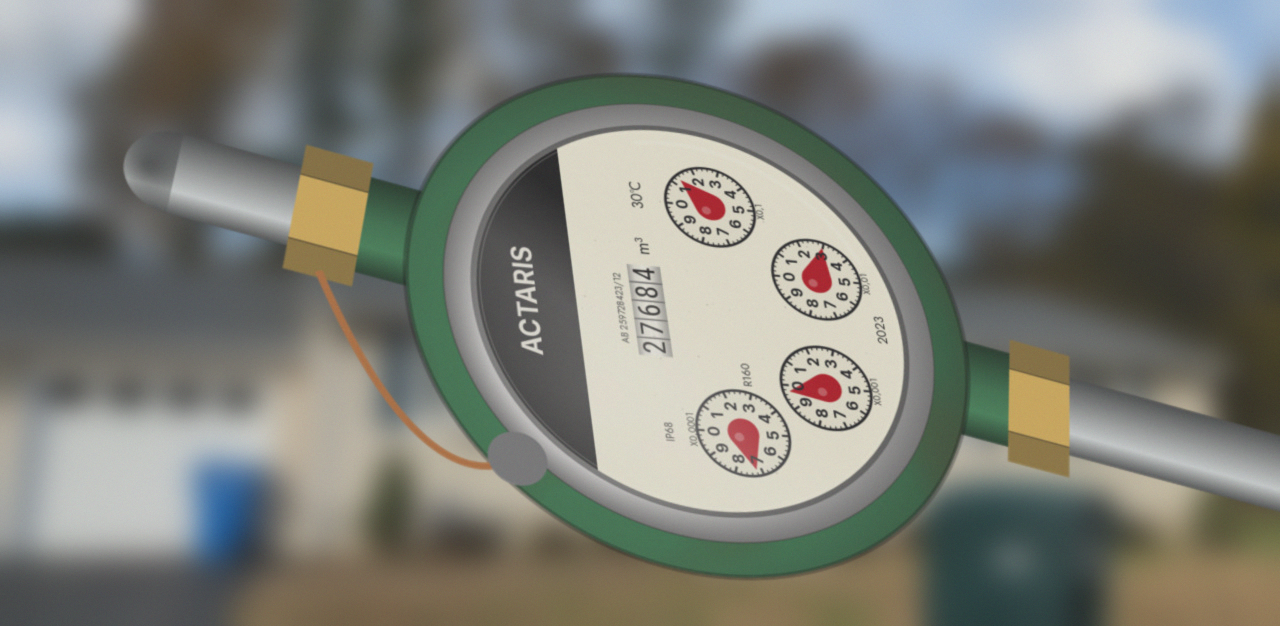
27684.1297 m³
